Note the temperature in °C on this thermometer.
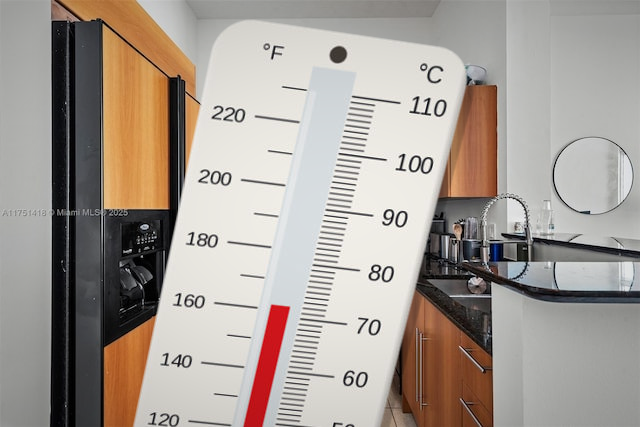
72 °C
